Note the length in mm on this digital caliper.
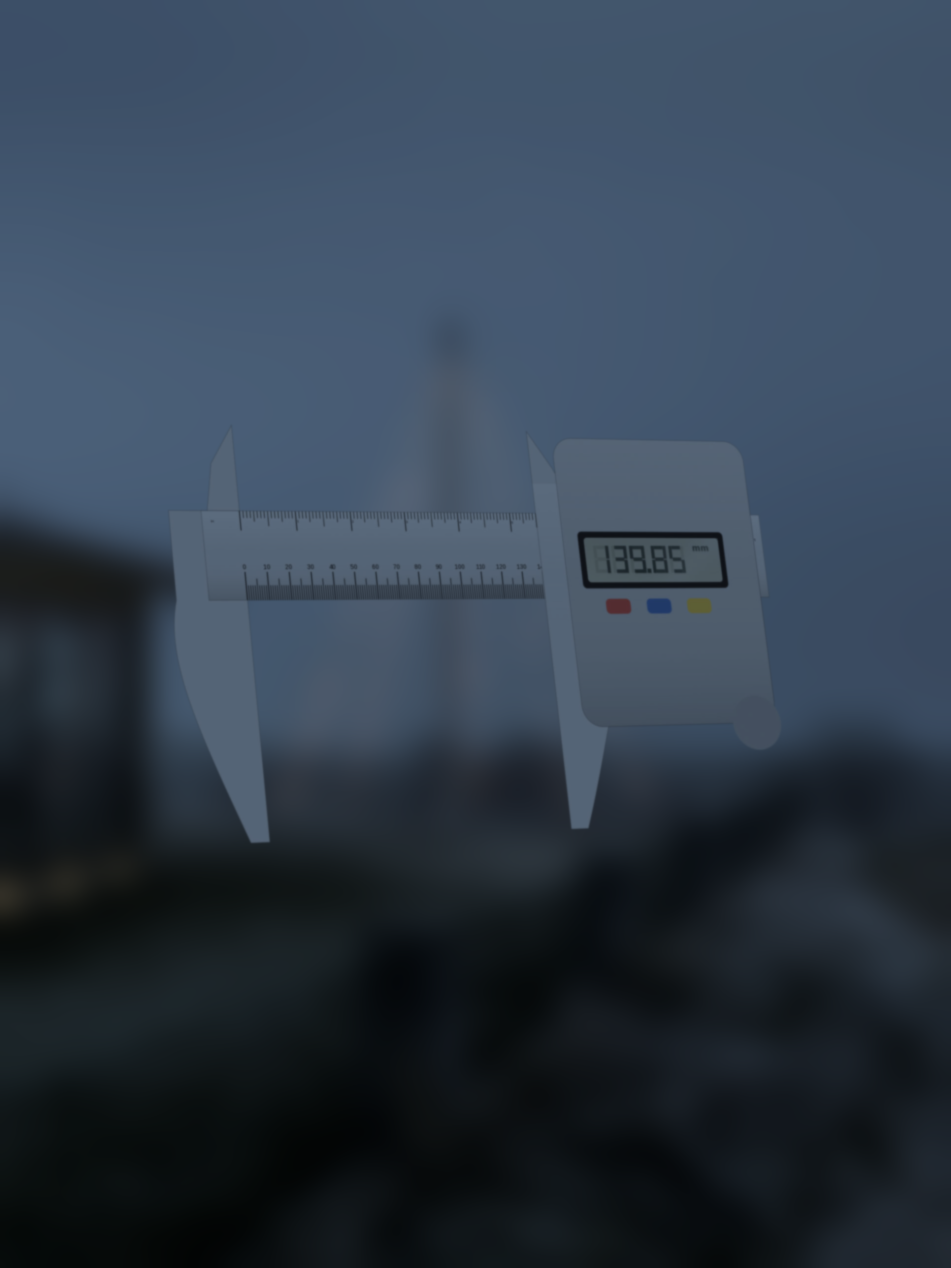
139.85 mm
